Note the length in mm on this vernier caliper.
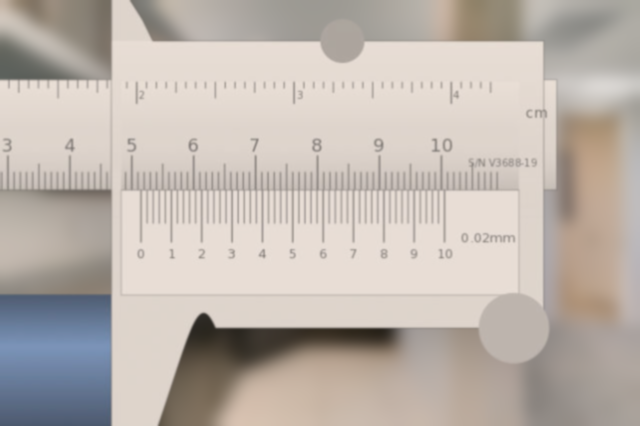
51.5 mm
